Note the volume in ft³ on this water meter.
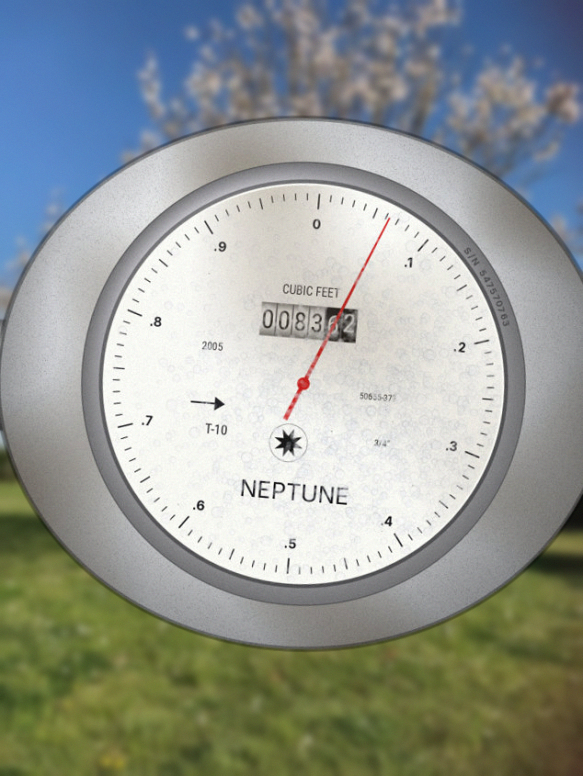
8362.06 ft³
